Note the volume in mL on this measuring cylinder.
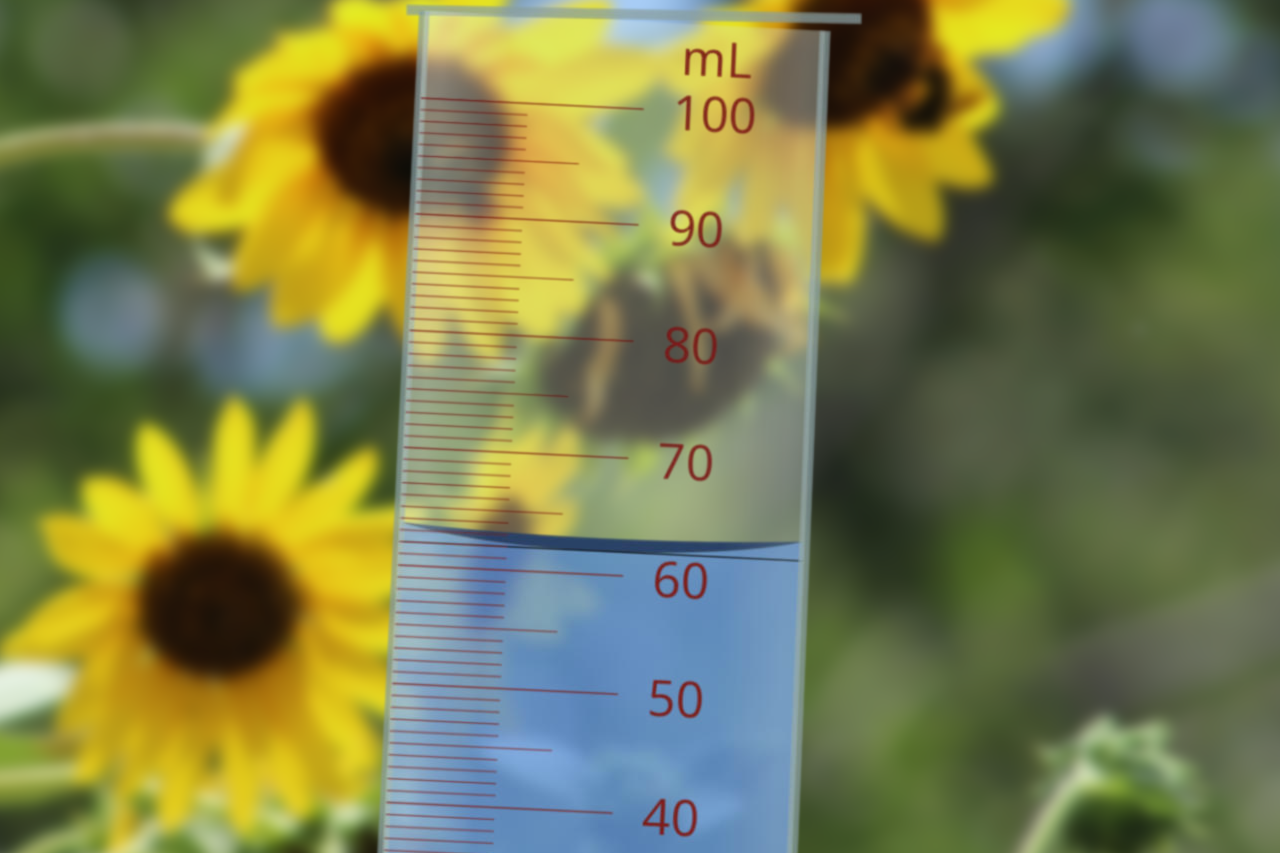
62 mL
